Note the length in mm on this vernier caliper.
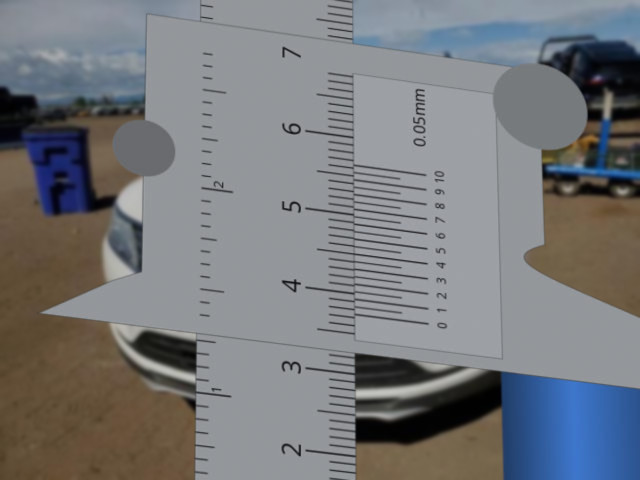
37.4 mm
